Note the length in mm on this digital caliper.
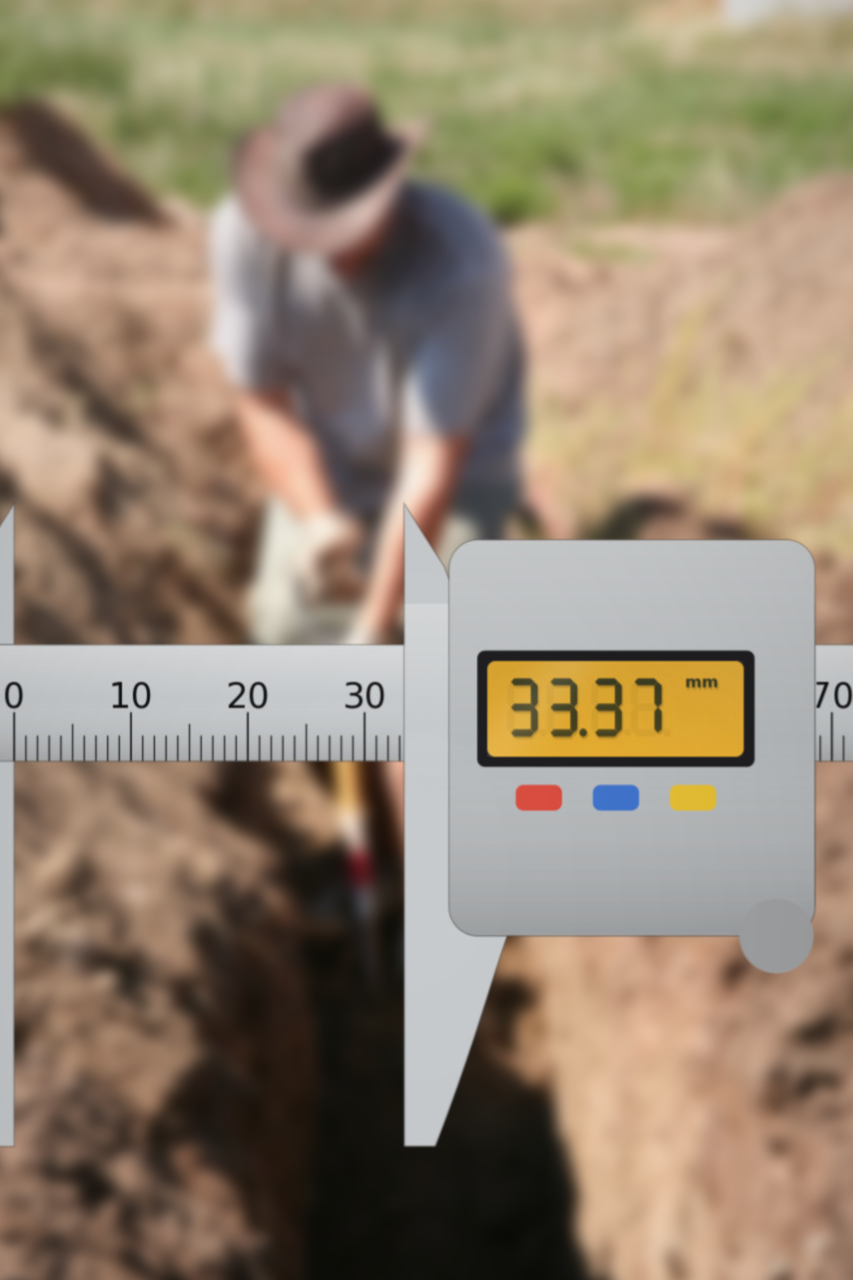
33.37 mm
